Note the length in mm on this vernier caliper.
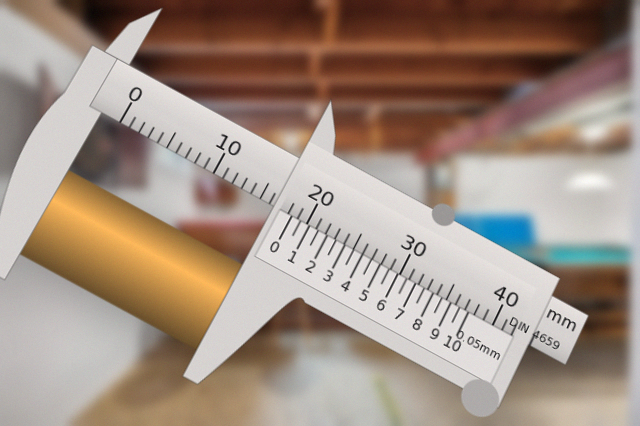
18.4 mm
